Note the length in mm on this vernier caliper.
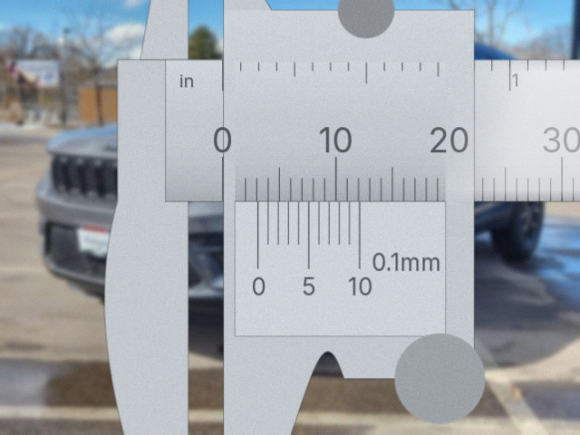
3.1 mm
